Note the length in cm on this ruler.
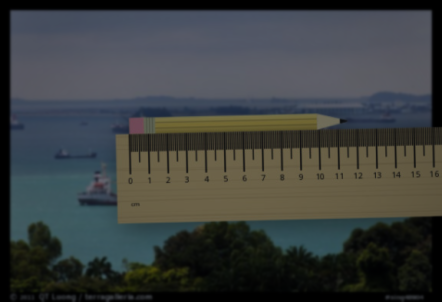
11.5 cm
